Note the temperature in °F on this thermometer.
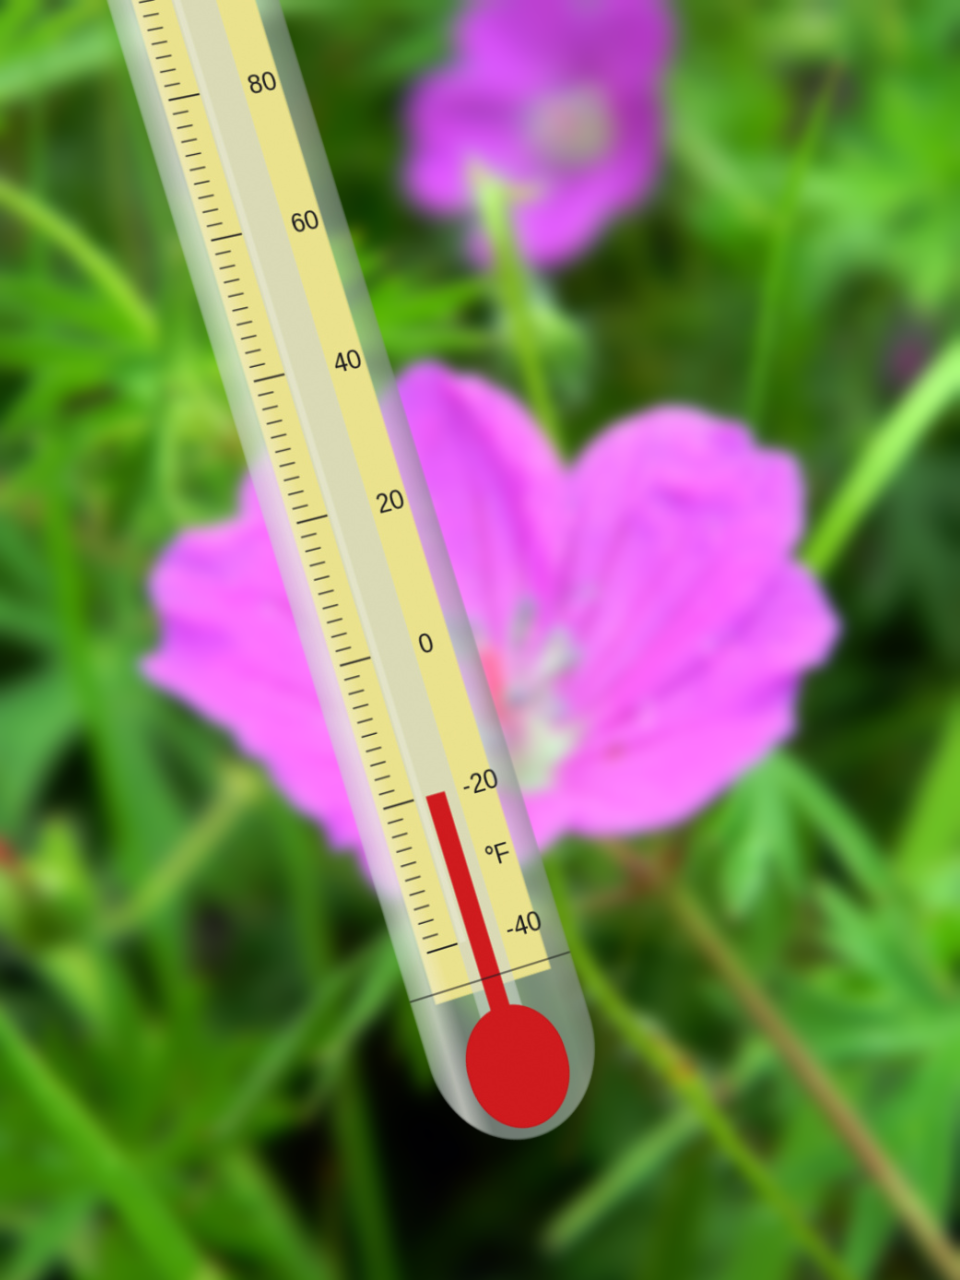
-20 °F
